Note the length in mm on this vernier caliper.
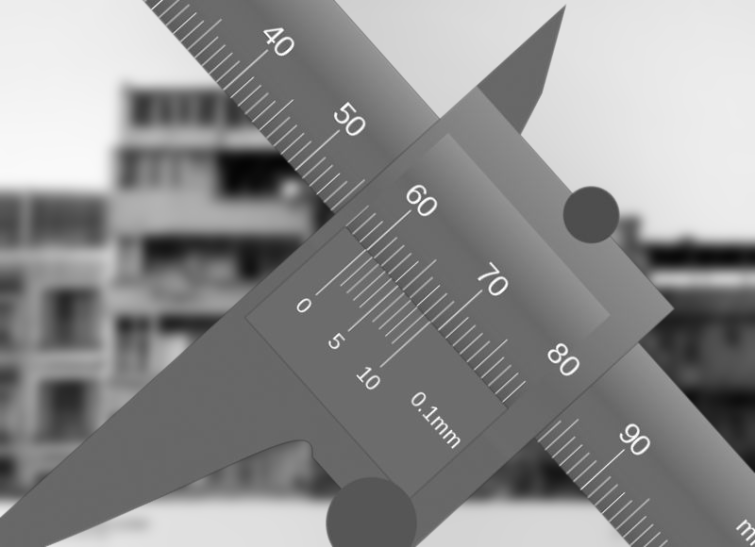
59.9 mm
